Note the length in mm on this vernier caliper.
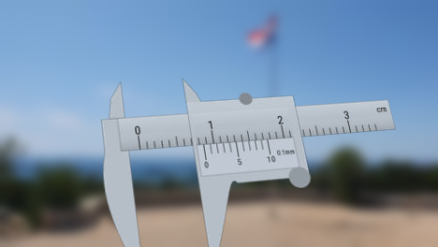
8.6 mm
